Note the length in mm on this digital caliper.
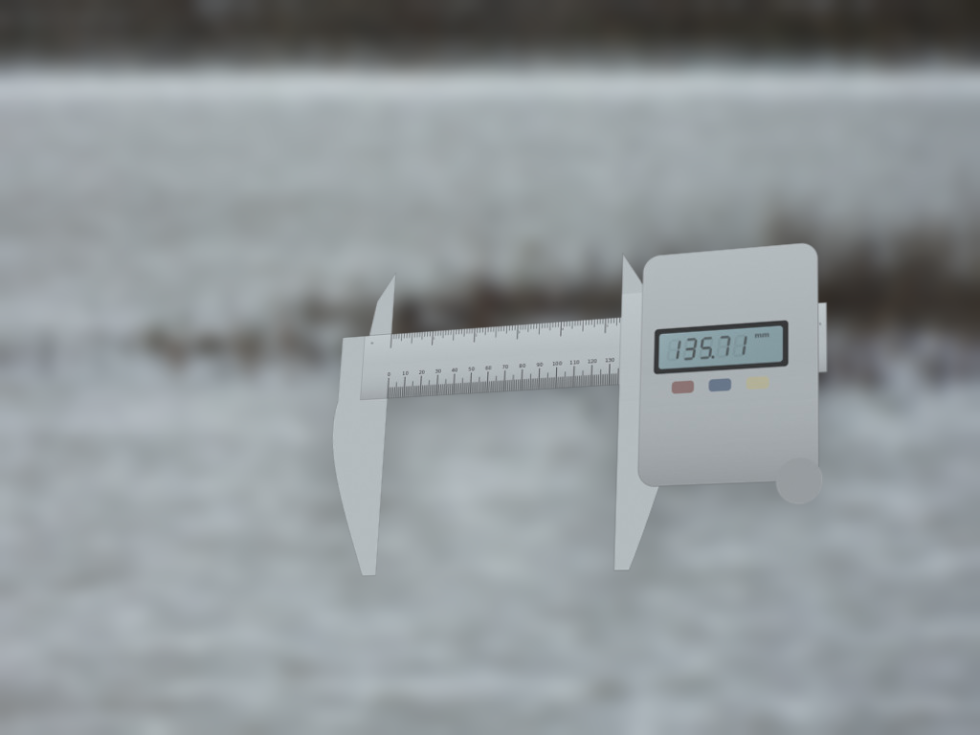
135.71 mm
